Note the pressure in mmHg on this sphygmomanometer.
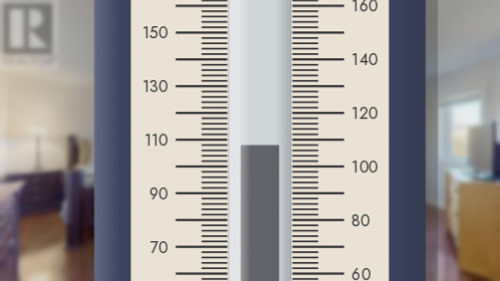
108 mmHg
